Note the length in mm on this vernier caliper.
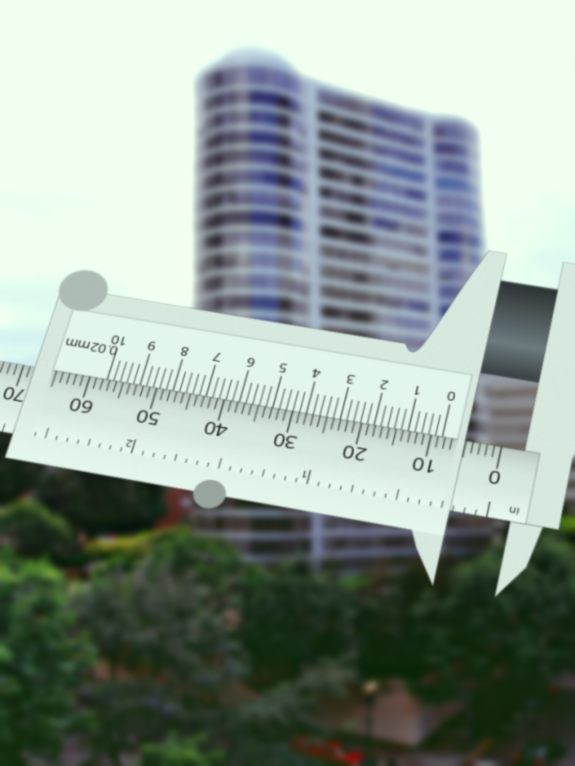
8.4 mm
